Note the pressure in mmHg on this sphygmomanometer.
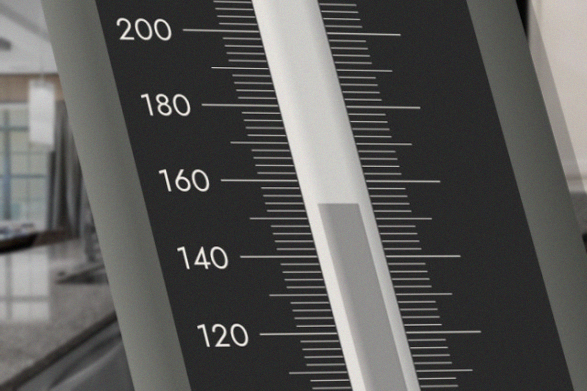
154 mmHg
